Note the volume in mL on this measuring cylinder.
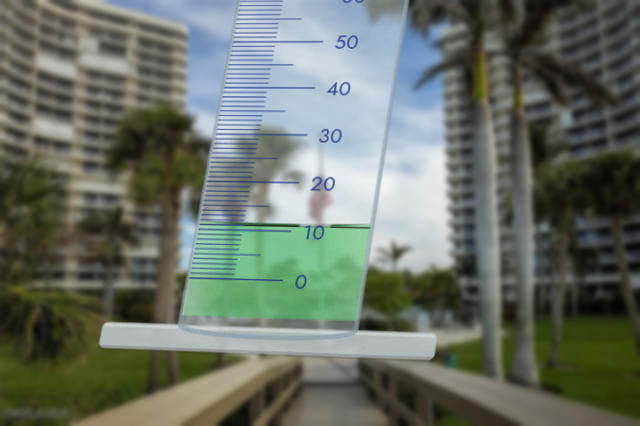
11 mL
